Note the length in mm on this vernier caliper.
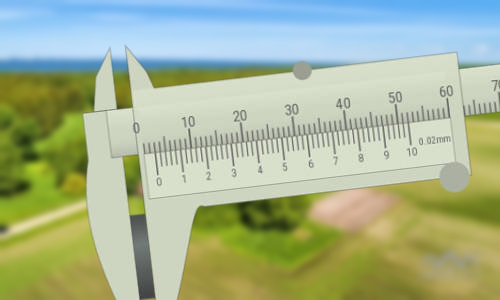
3.0 mm
